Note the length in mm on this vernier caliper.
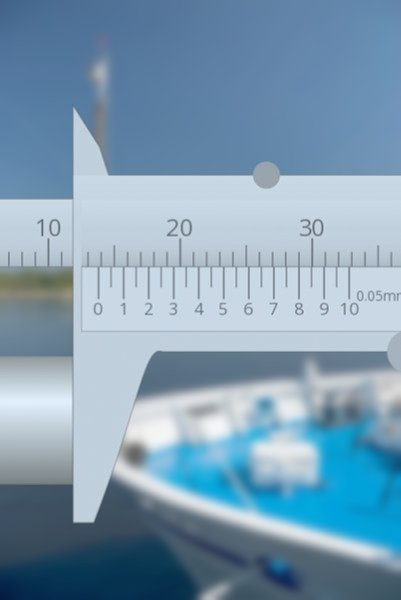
13.8 mm
